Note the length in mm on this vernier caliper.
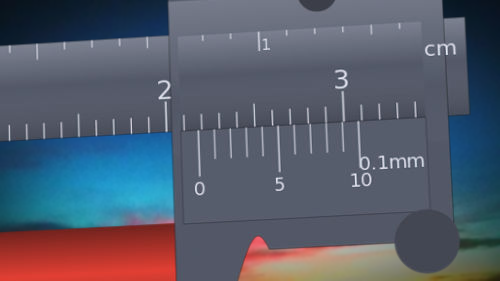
21.8 mm
